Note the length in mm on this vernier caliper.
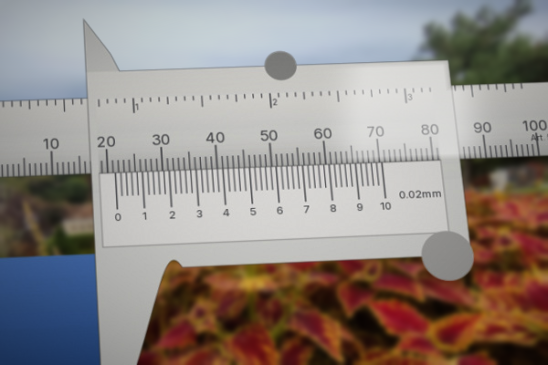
21.4 mm
